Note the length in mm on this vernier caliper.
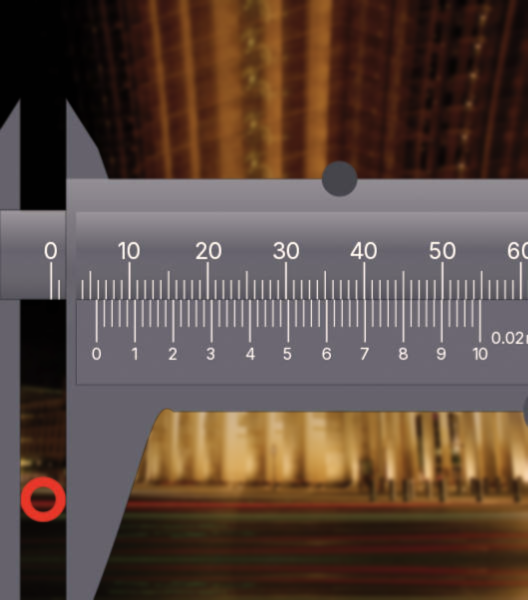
5.8 mm
